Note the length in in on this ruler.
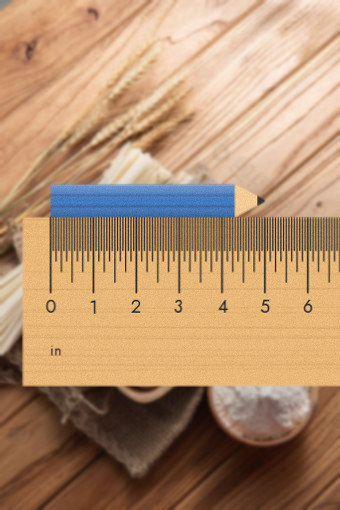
5 in
